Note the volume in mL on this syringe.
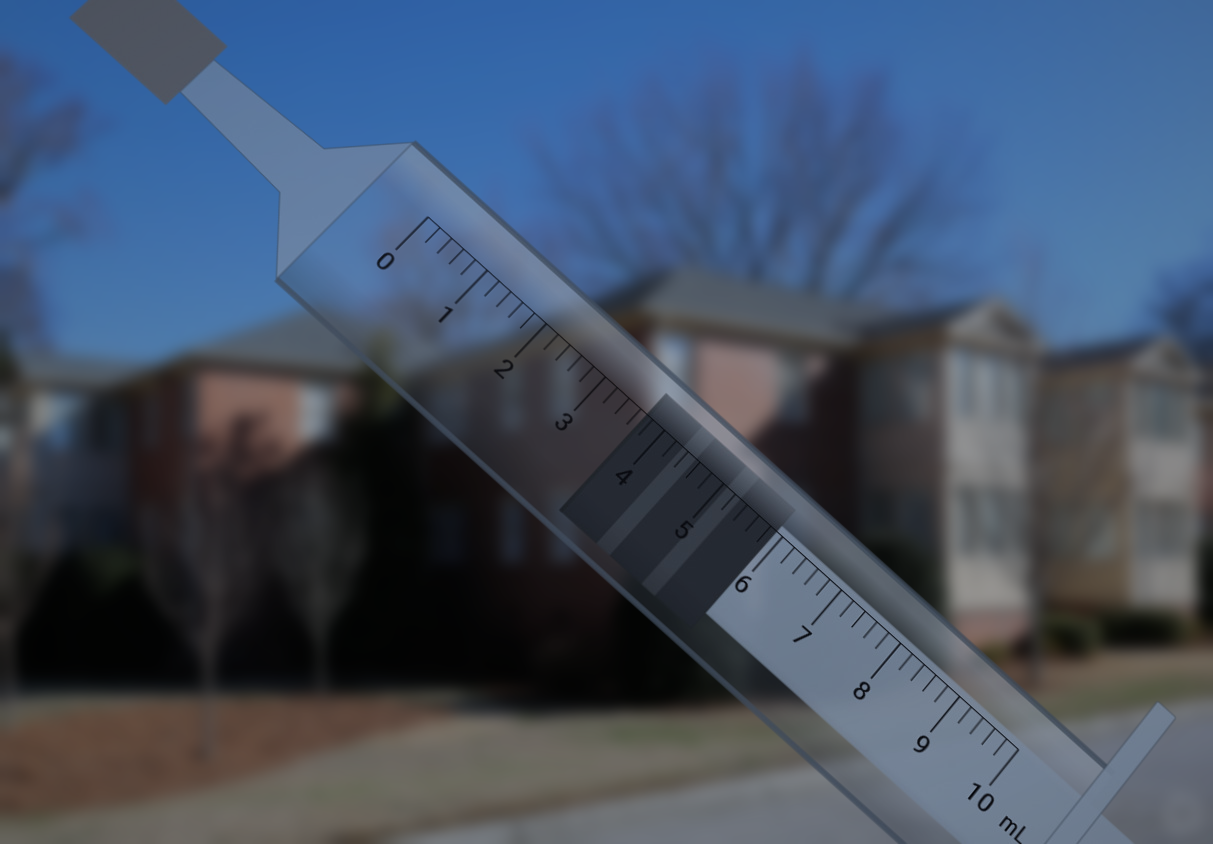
3.7 mL
